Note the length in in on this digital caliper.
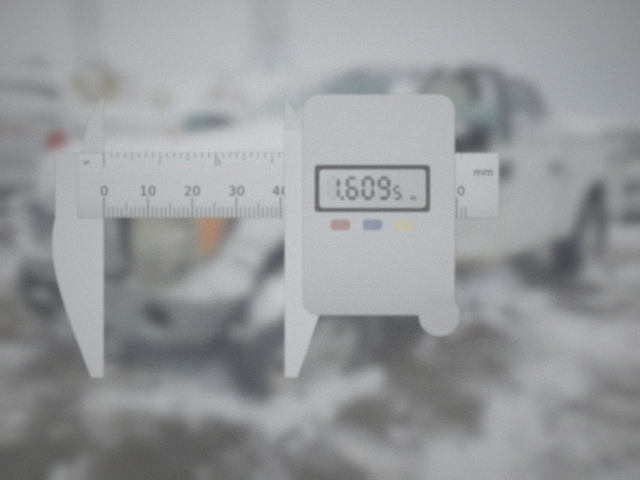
1.6095 in
